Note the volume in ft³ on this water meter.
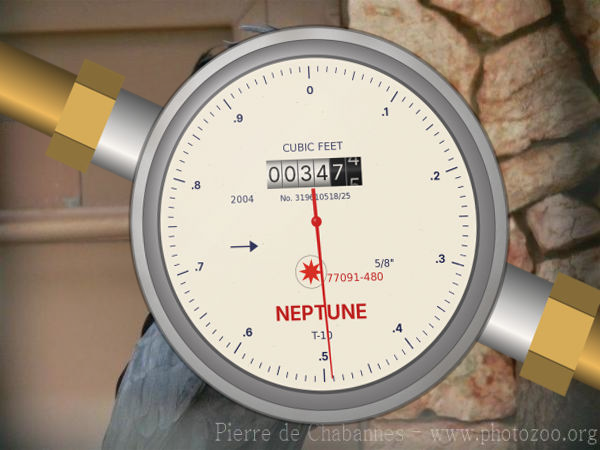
3474.49 ft³
